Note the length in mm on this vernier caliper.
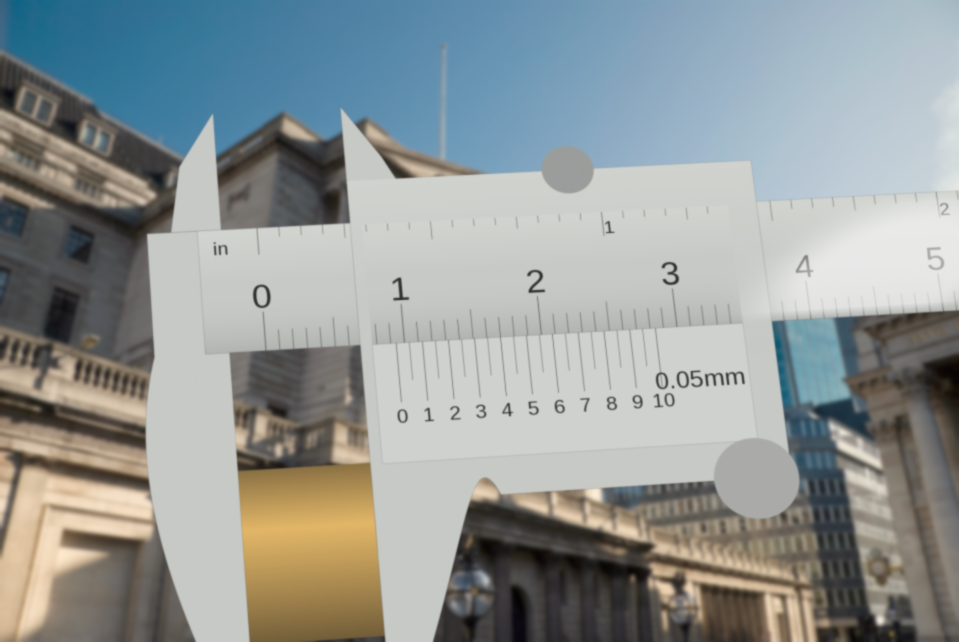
9.4 mm
